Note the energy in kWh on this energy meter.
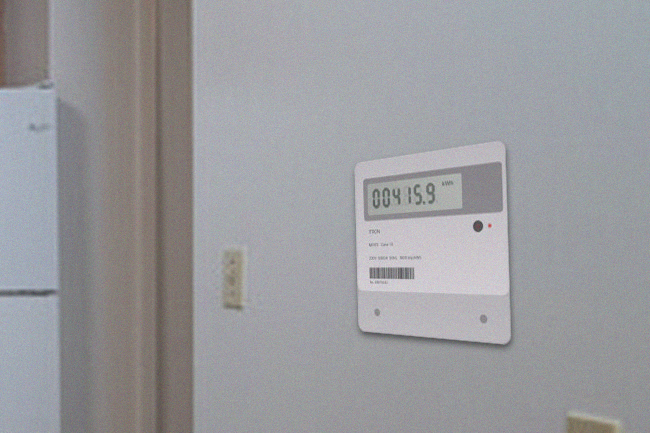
415.9 kWh
